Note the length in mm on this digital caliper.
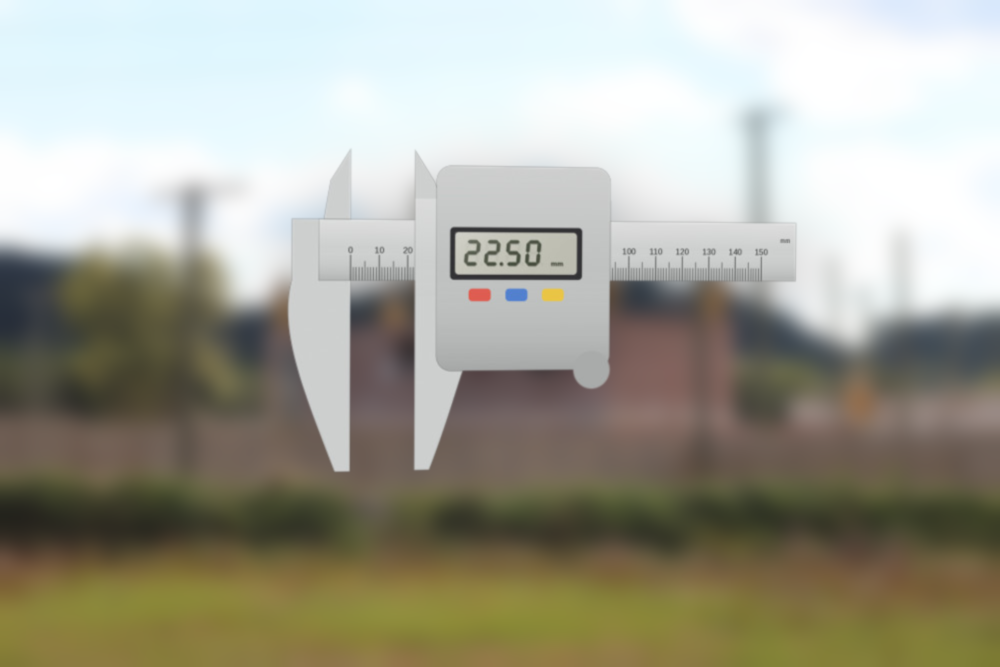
22.50 mm
